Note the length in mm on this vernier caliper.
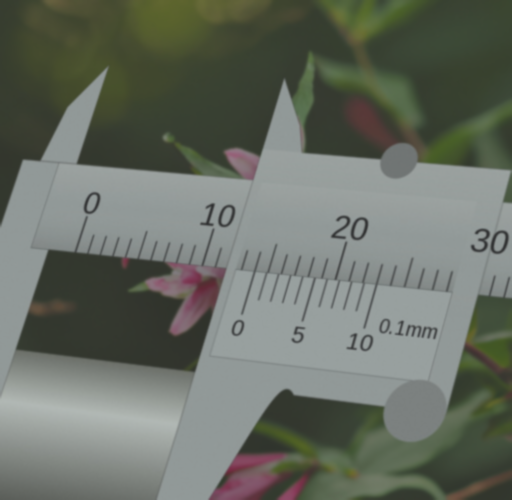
14.0 mm
